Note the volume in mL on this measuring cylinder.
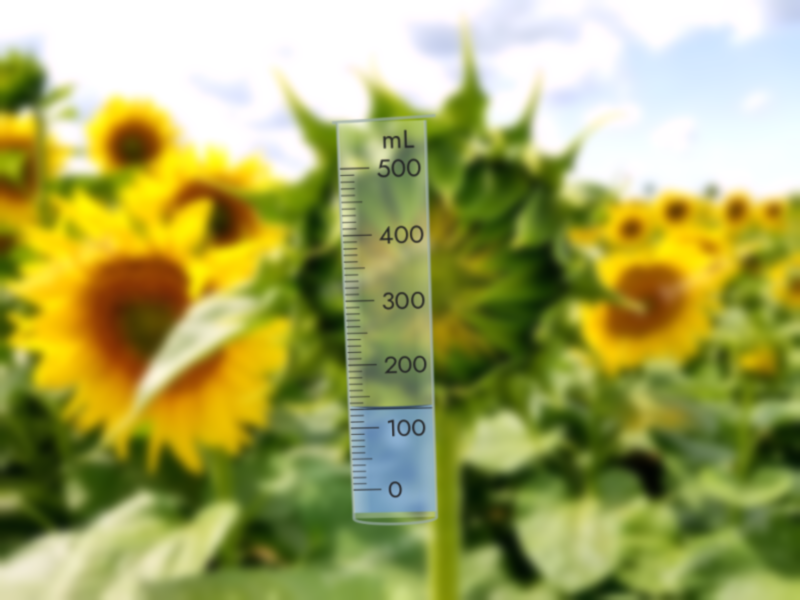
130 mL
